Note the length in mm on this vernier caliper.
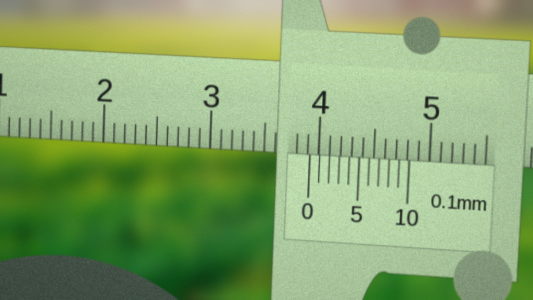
39.2 mm
